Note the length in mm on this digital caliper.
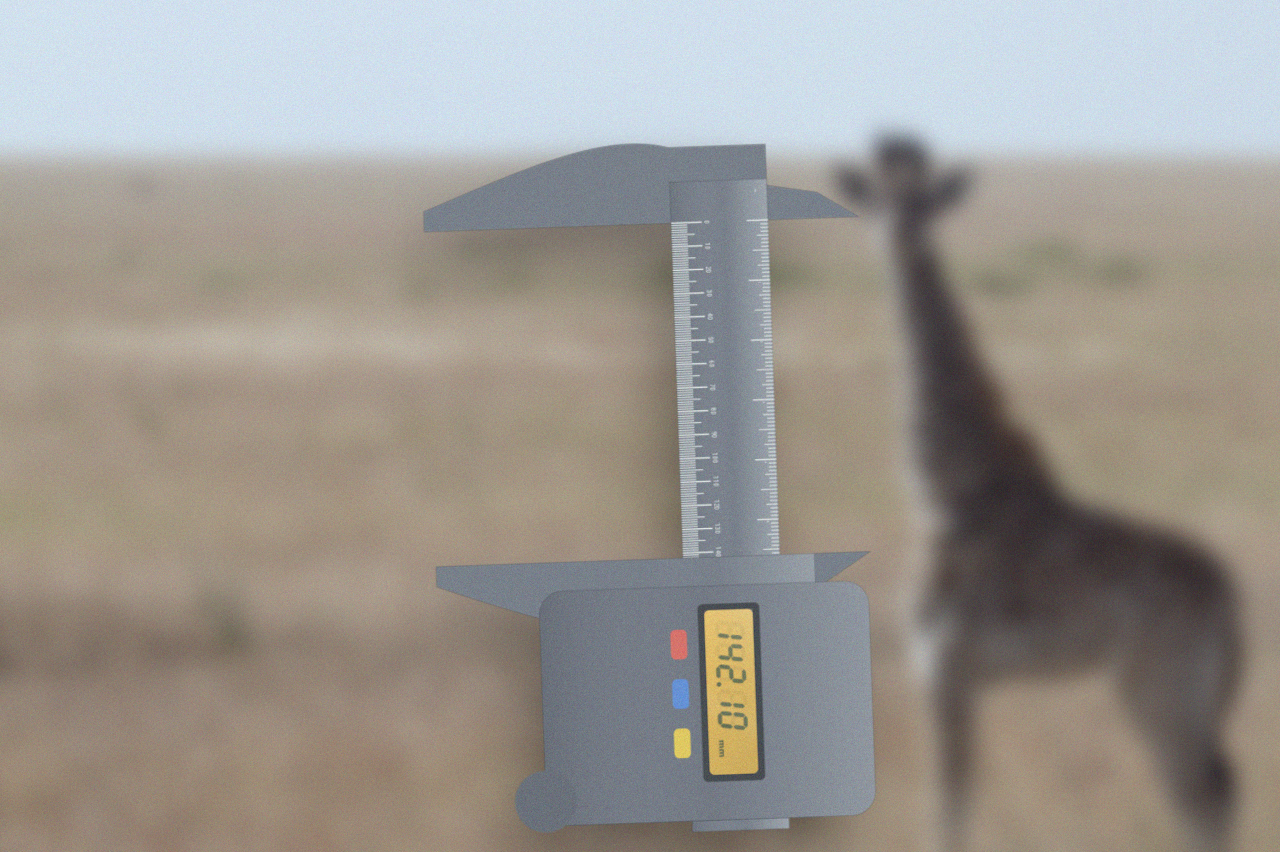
142.10 mm
